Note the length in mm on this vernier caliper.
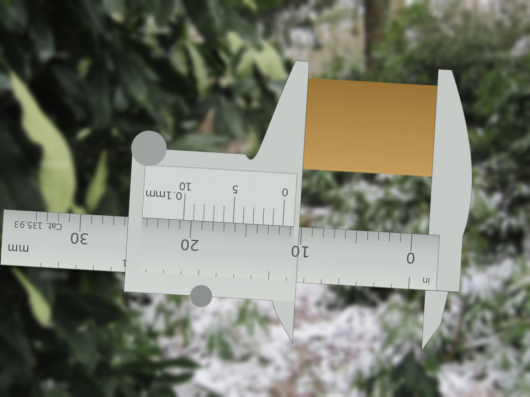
11.7 mm
